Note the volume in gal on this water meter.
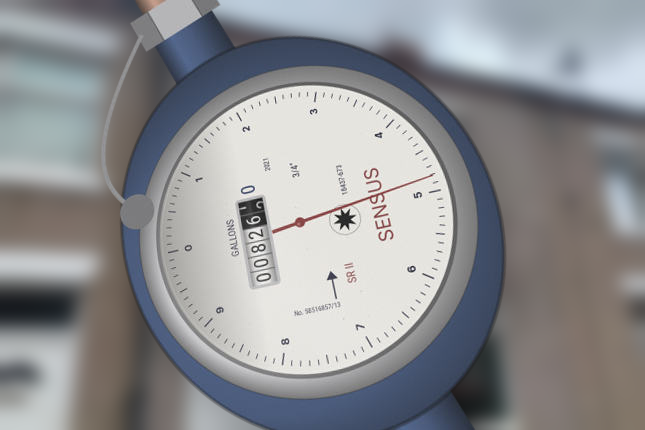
82614.8 gal
